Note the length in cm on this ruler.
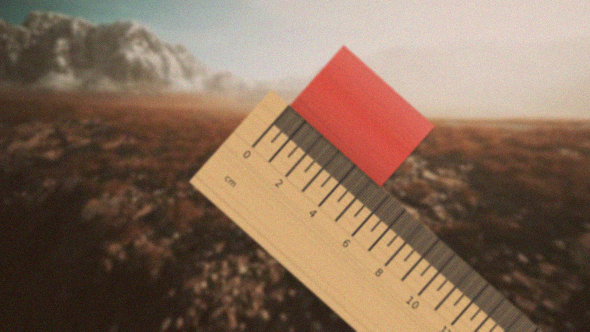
5.5 cm
